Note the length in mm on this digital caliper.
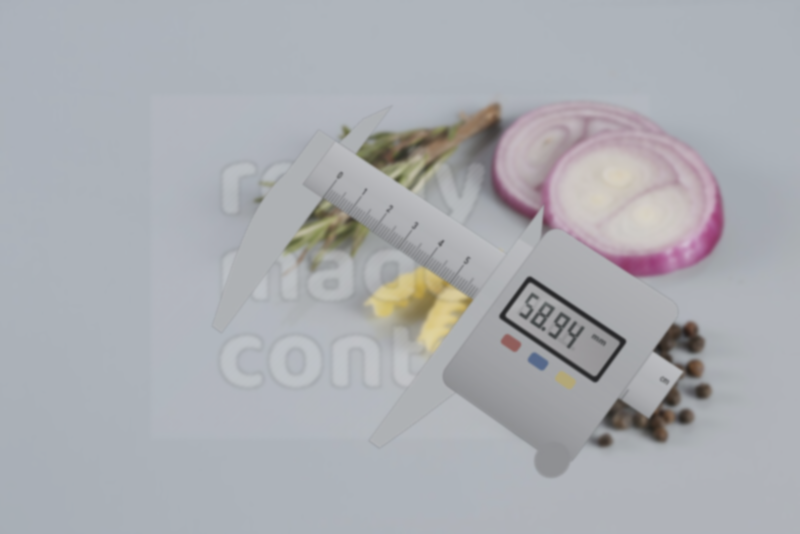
58.94 mm
